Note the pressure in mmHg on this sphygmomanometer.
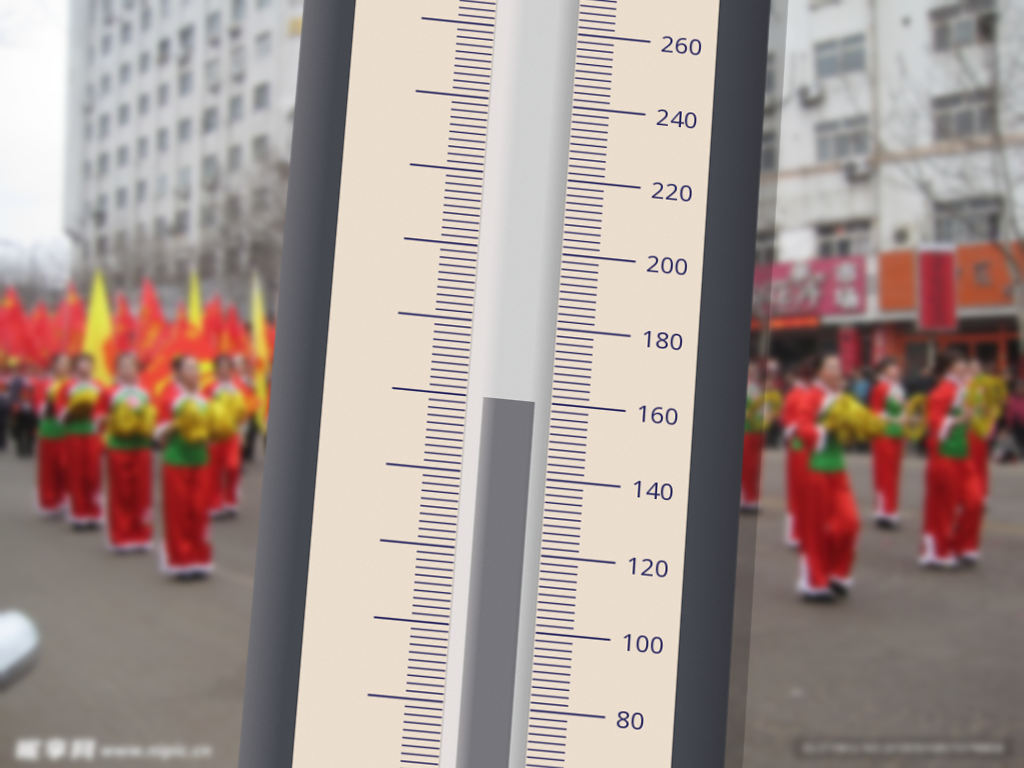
160 mmHg
